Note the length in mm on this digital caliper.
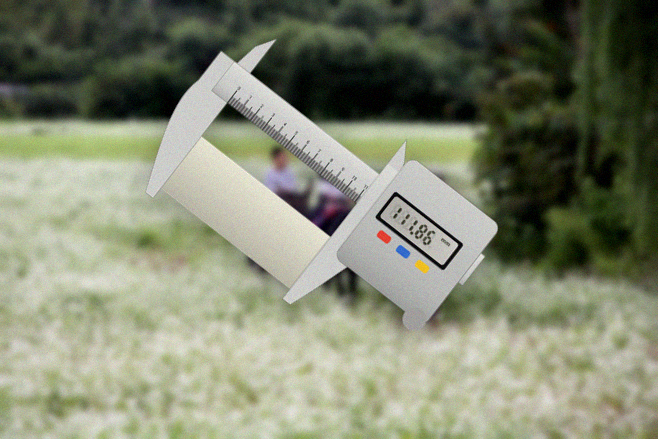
111.86 mm
